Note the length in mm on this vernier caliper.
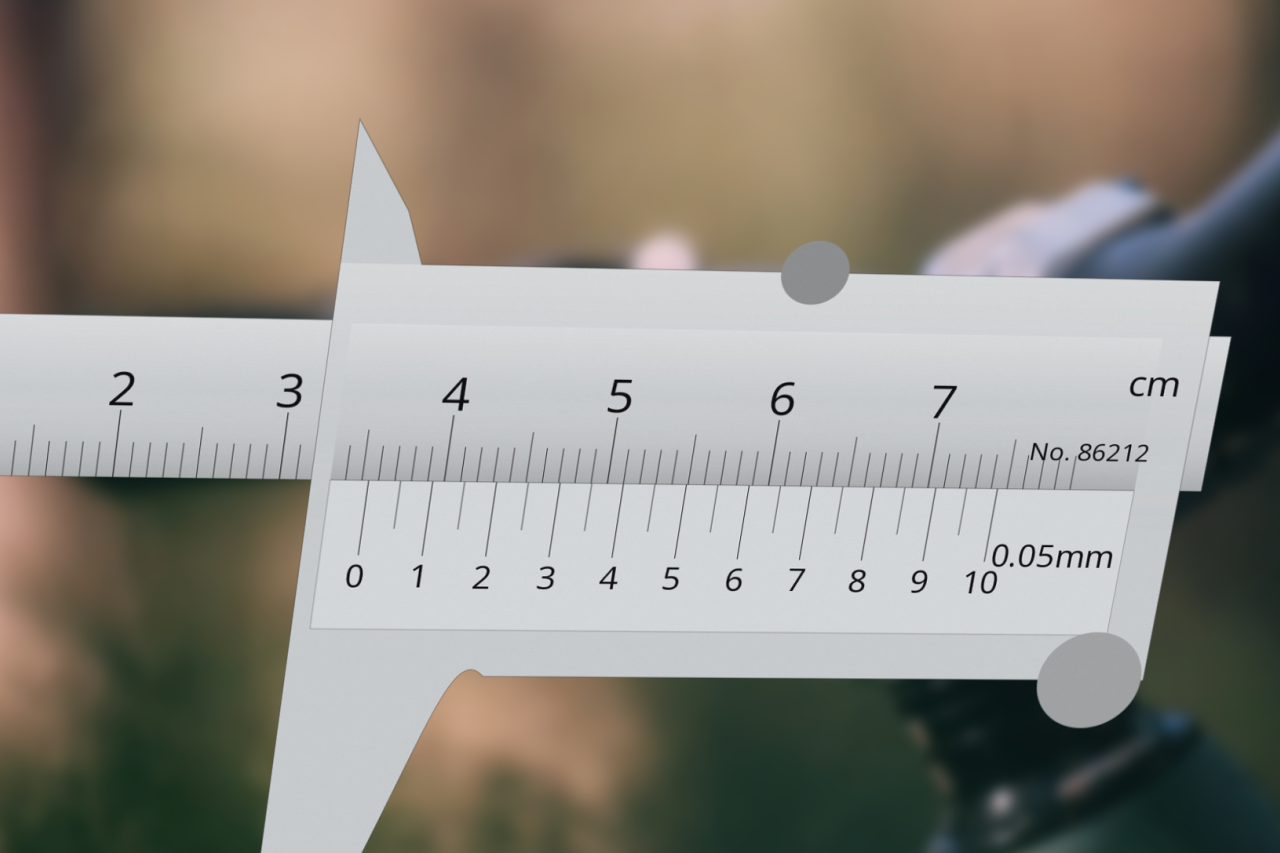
35.4 mm
